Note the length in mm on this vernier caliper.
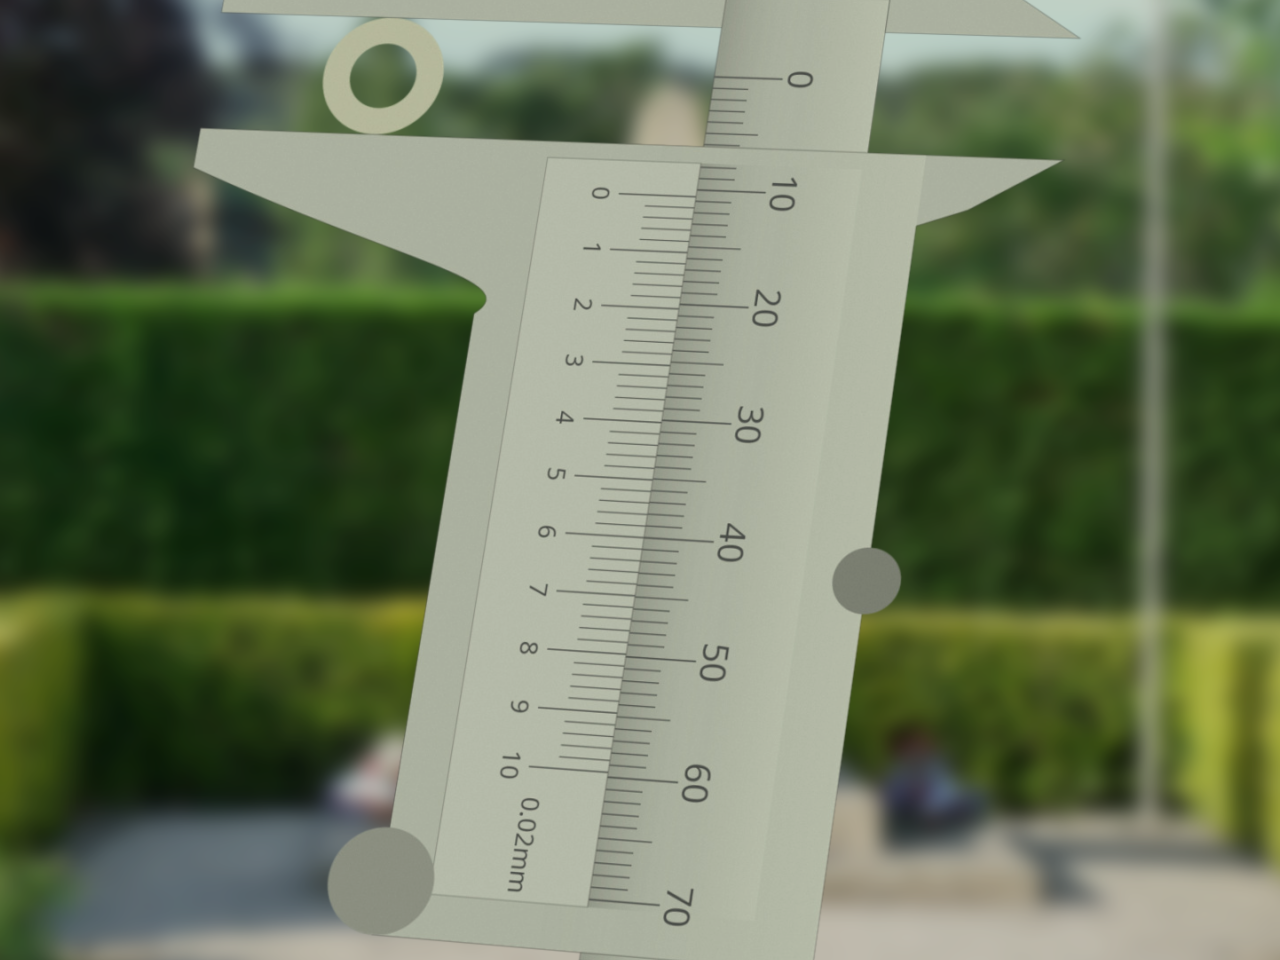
10.6 mm
